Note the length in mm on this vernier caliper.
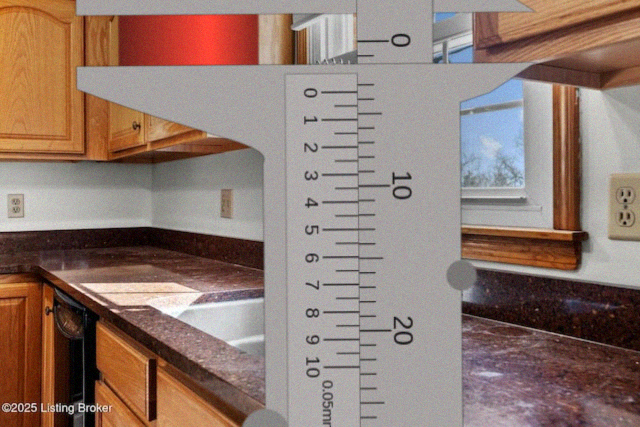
3.5 mm
